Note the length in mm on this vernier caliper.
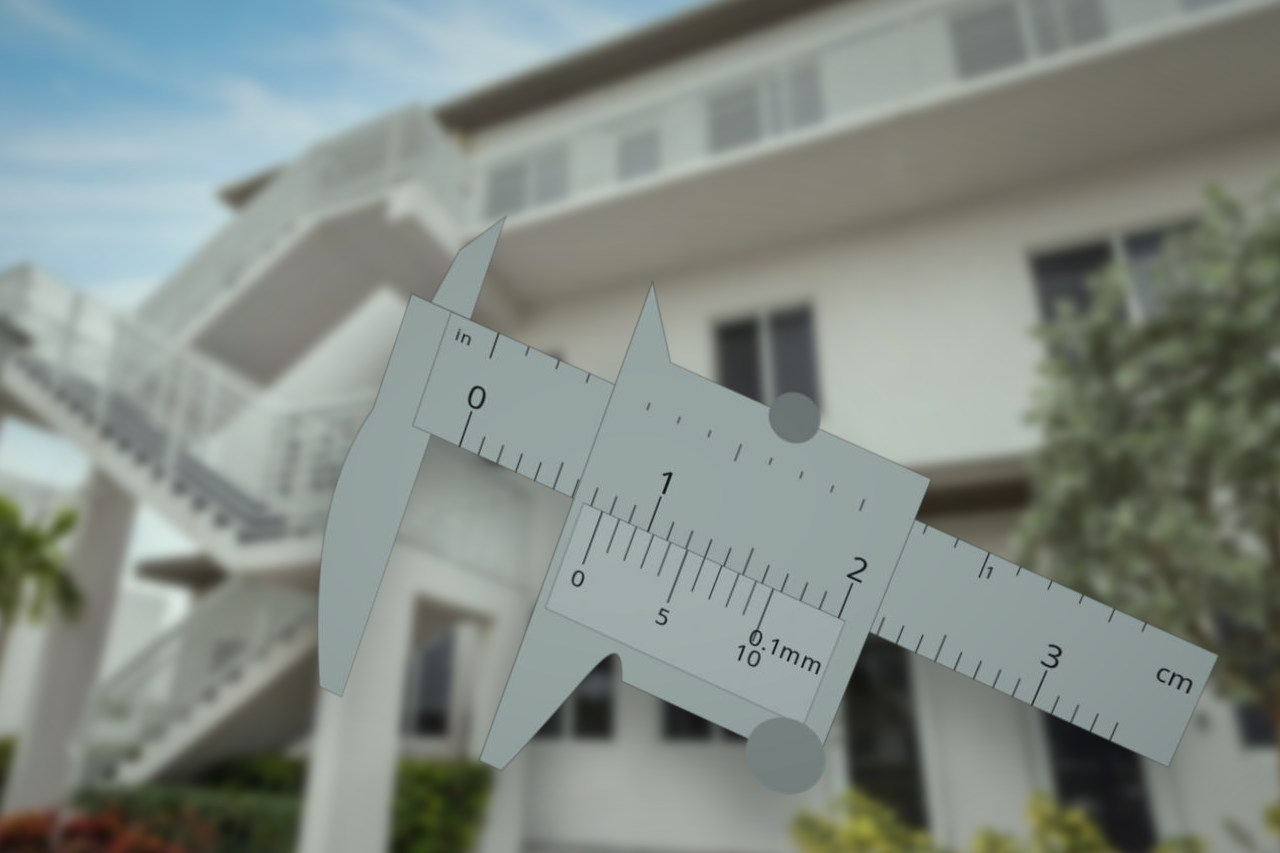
7.6 mm
